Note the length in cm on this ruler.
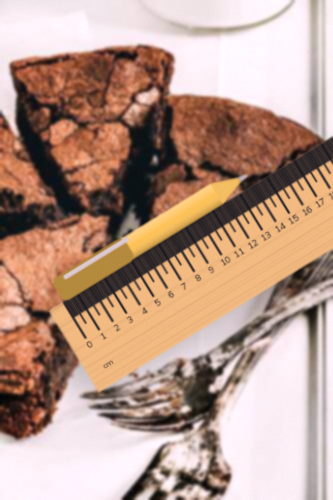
14 cm
